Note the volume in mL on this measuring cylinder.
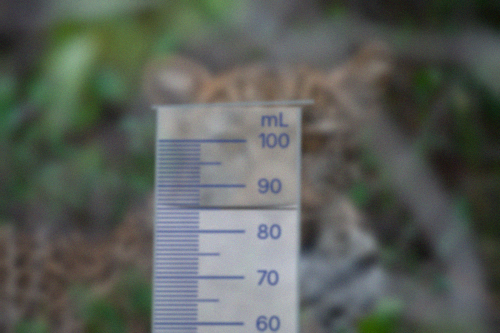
85 mL
